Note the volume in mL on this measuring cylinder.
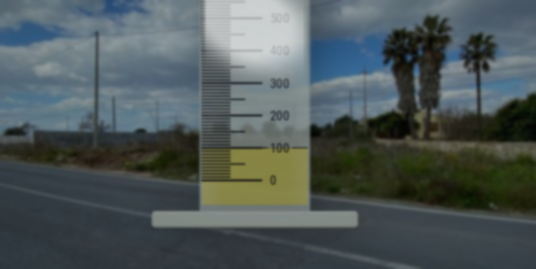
100 mL
